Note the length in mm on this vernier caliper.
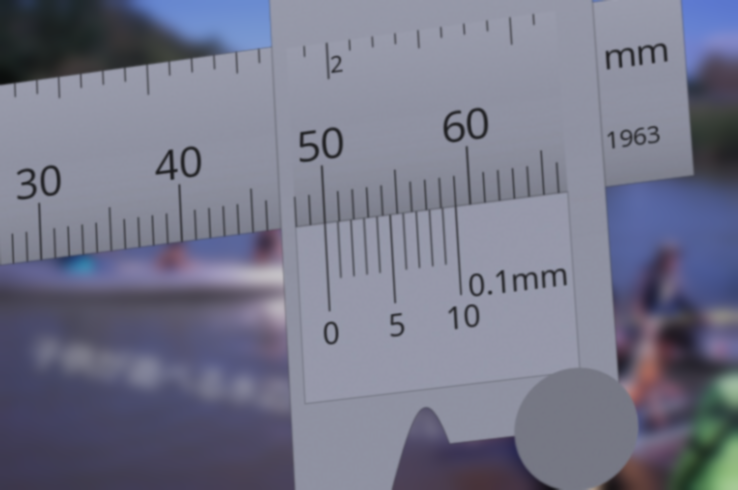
50.0 mm
